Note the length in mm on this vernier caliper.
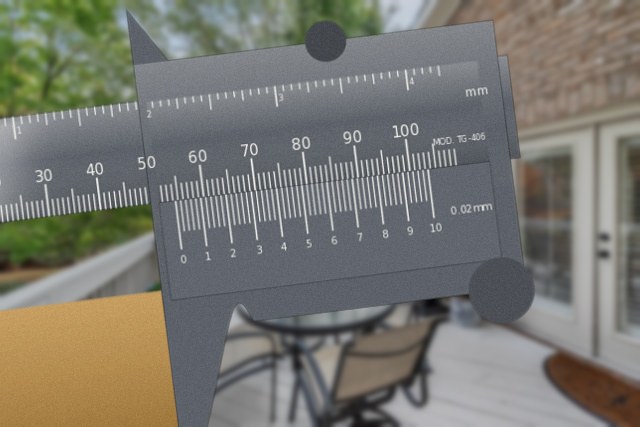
54.5 mm
